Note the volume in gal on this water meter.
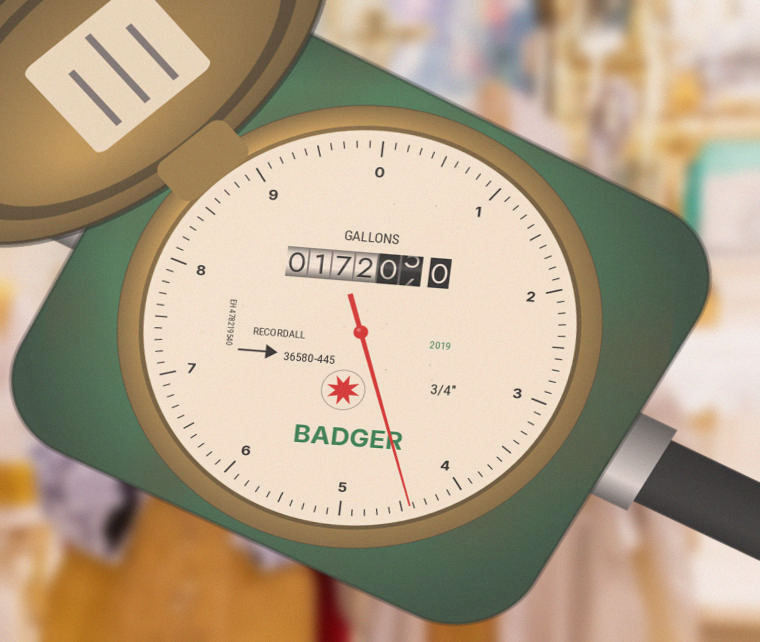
172054.4 gal
